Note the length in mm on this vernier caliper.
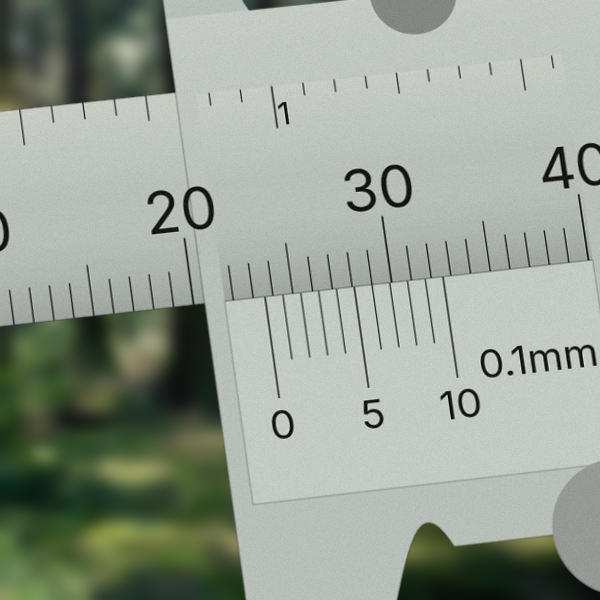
23.6 mm
